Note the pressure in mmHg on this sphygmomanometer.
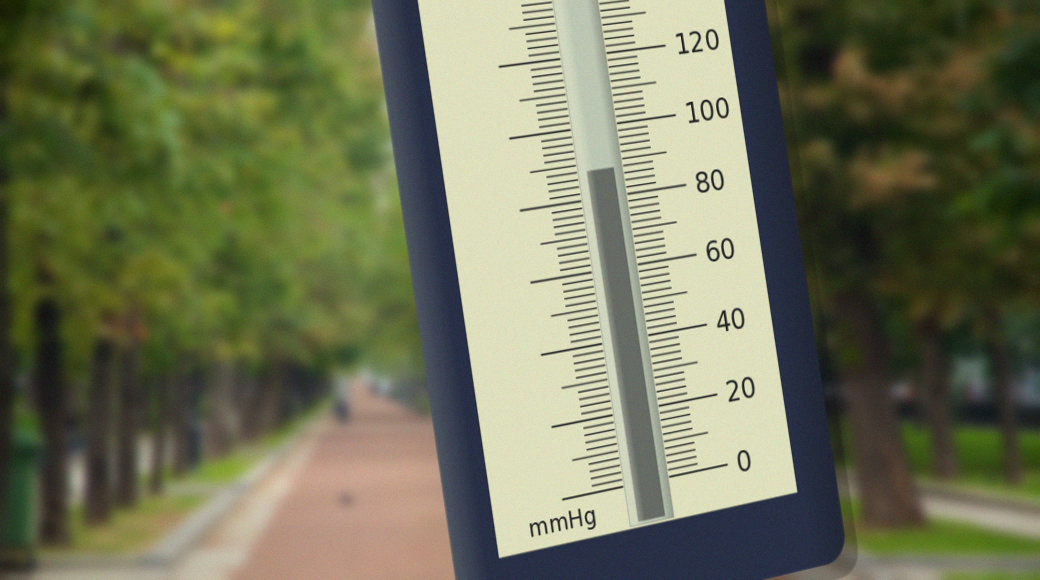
88 mmHg
